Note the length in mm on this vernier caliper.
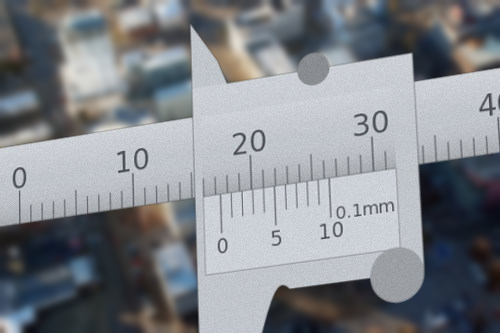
17.4 mm
